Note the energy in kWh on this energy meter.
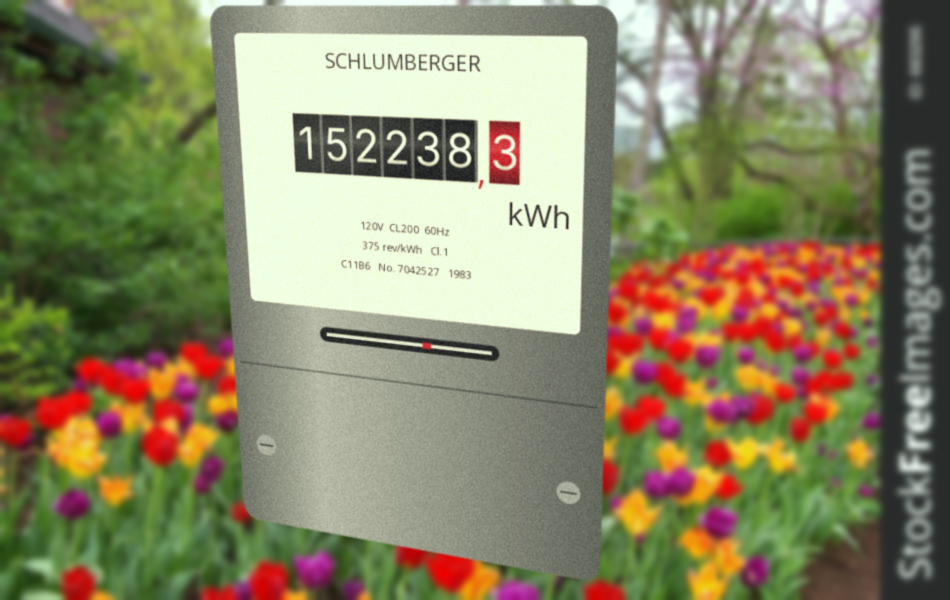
152238.3 kWh
